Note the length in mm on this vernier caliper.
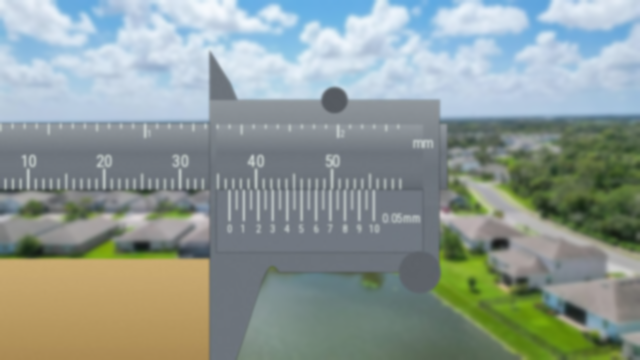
36.5 mm
